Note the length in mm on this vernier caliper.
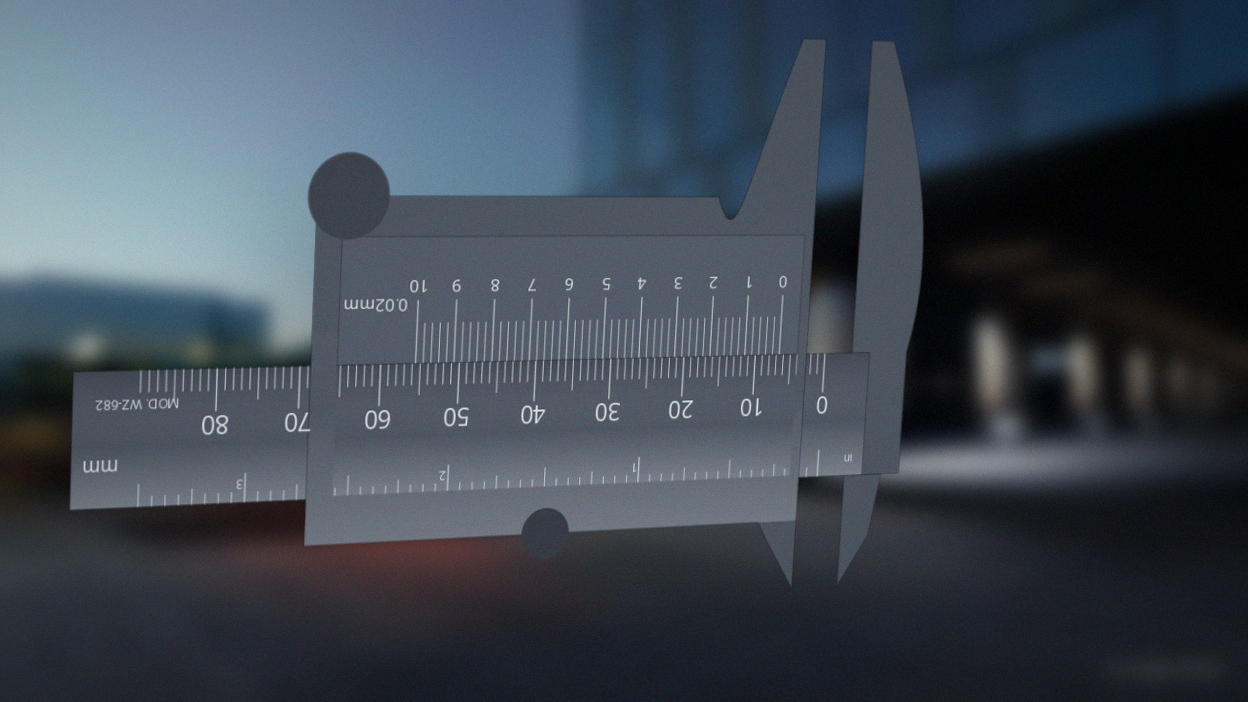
6.6 mm
